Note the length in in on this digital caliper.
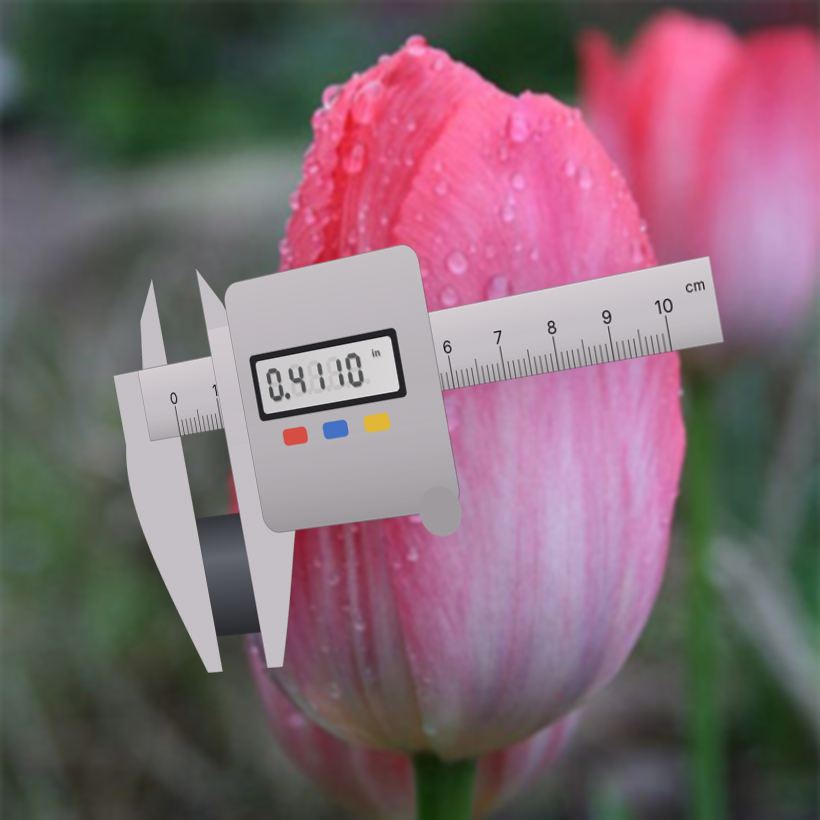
0.4110 in
